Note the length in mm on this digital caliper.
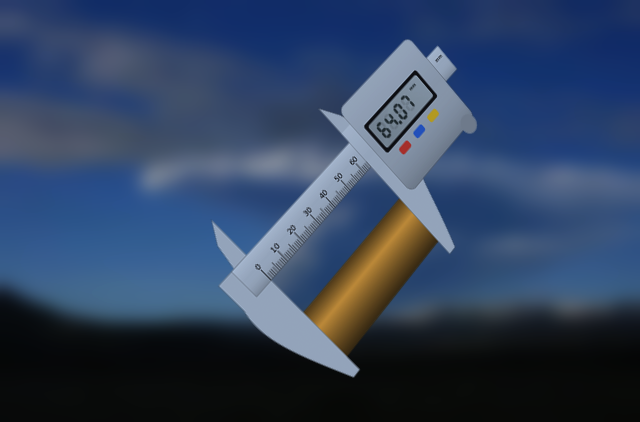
64.07 mm
